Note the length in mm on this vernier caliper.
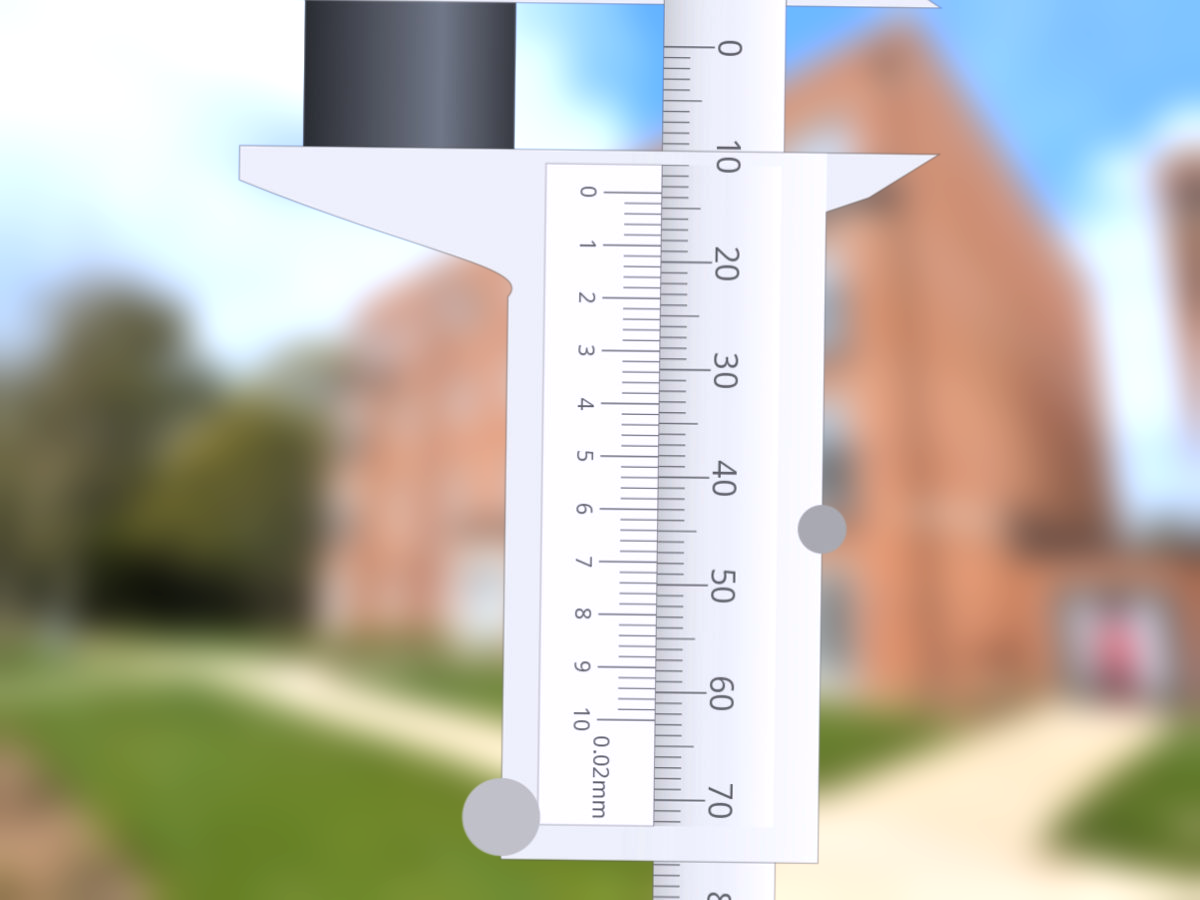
13.6 mm
